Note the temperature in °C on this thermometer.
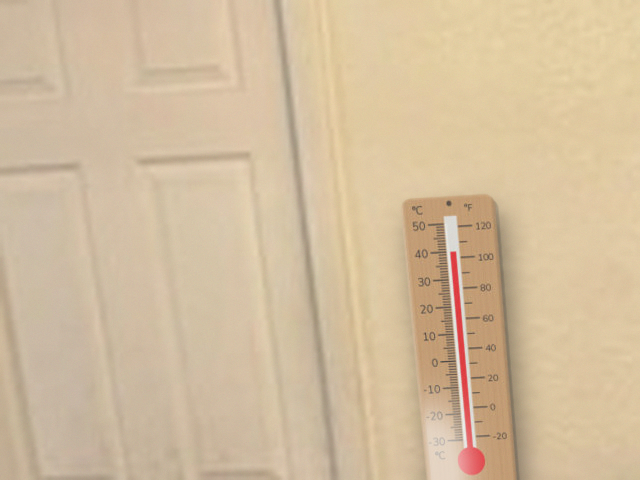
40 °C
